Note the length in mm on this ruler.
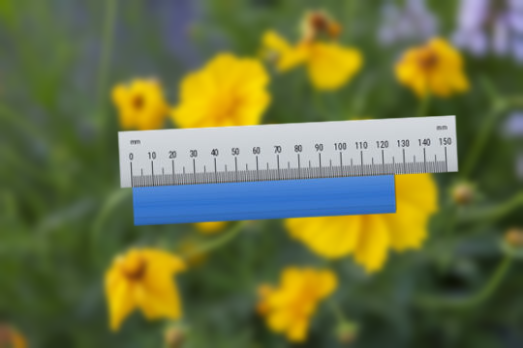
125 mm
